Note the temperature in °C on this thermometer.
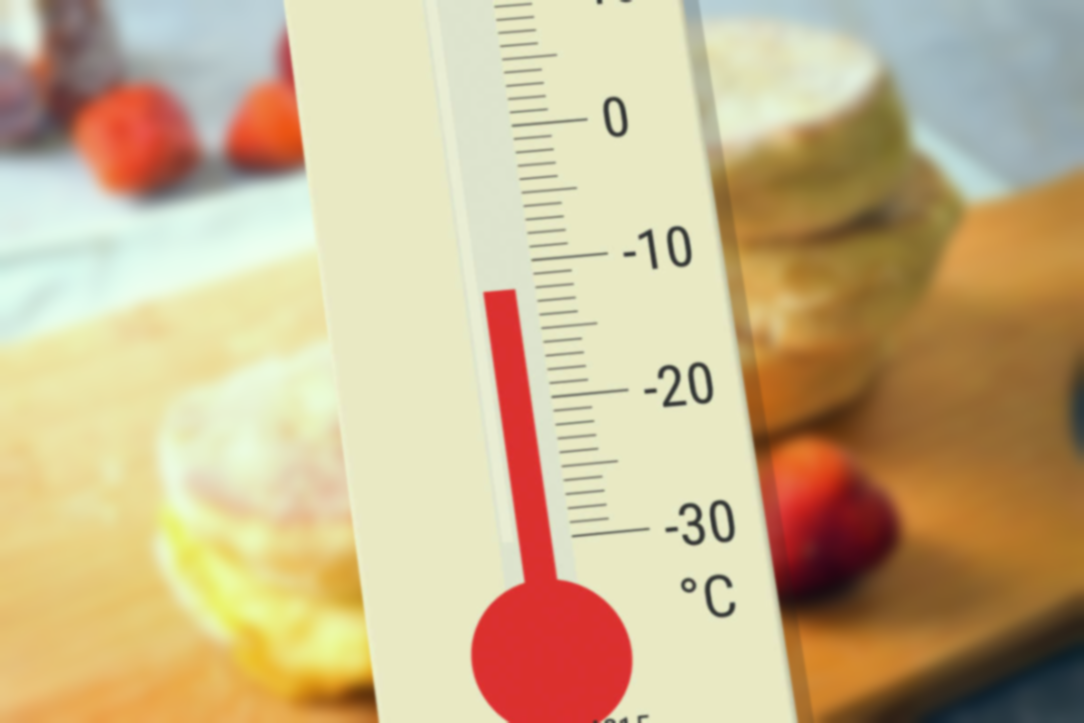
-12 °C
